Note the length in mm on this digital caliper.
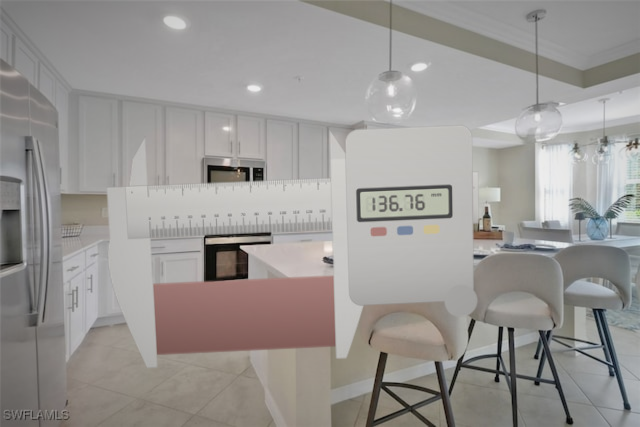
136.76 mm
